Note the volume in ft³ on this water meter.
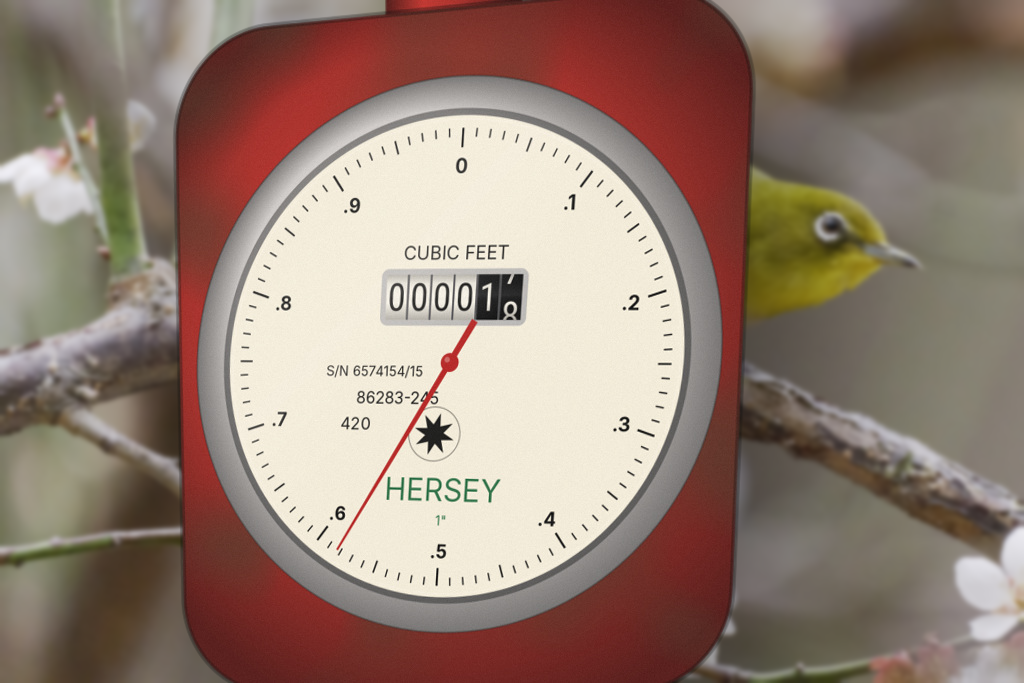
17.58 ft³
